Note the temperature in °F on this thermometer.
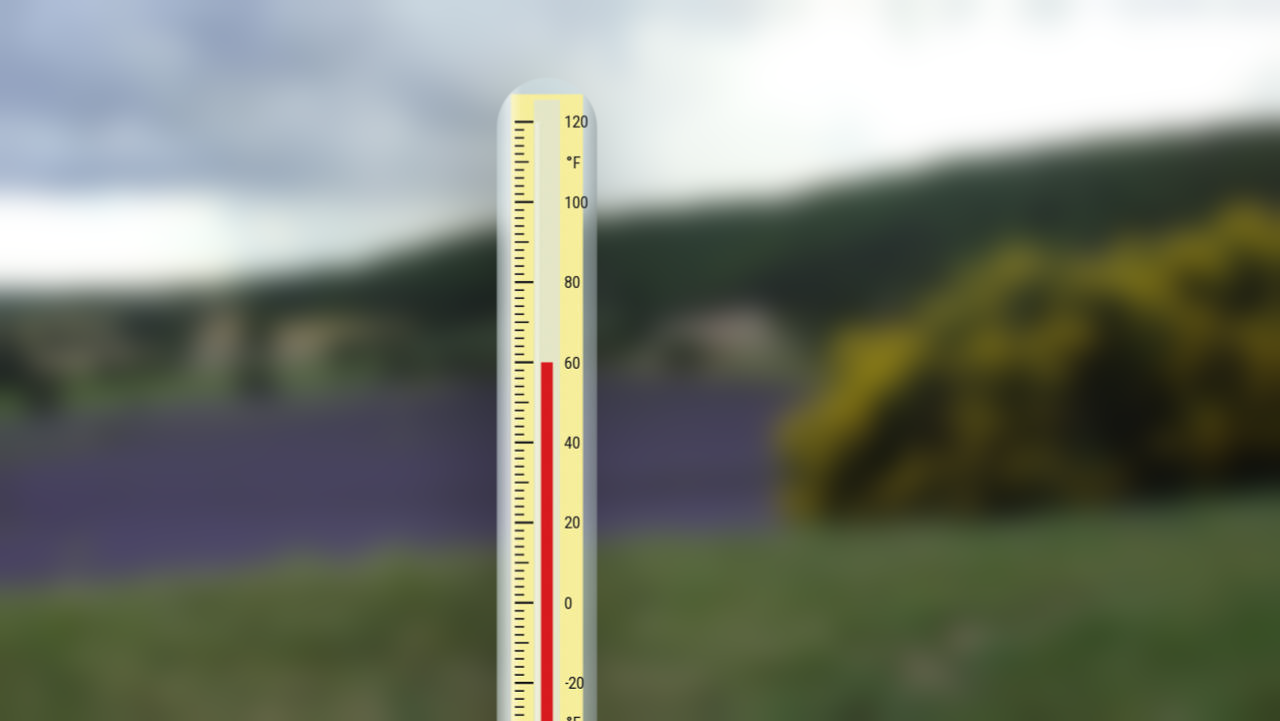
60 °F
